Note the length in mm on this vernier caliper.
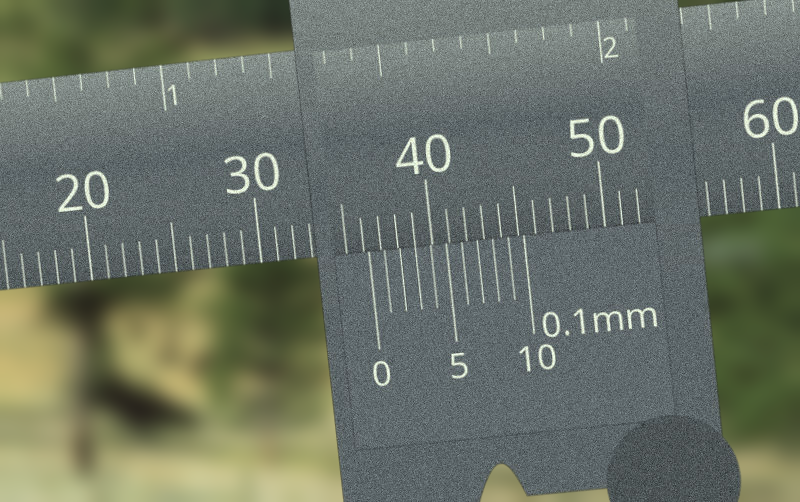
36.3 mm
